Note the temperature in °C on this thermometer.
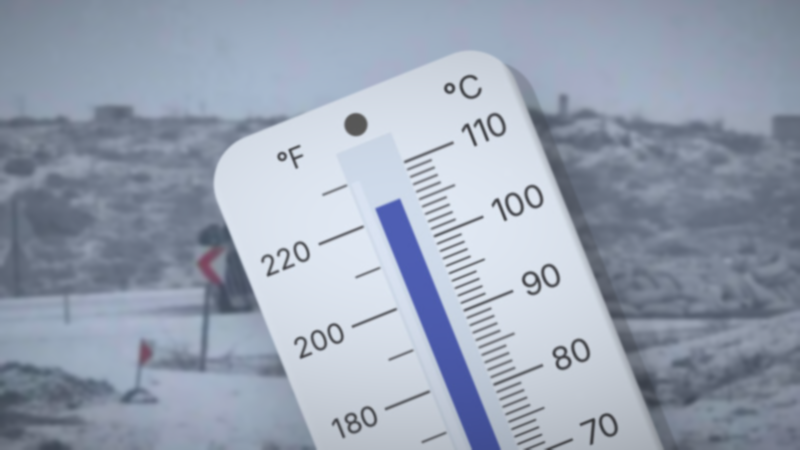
106 °C
